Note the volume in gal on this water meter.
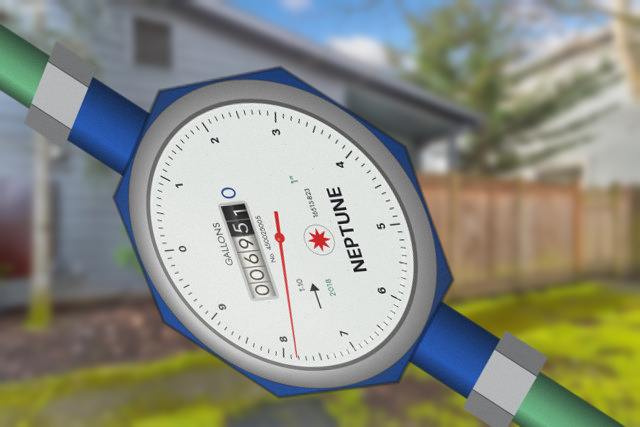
69507.8 gal
